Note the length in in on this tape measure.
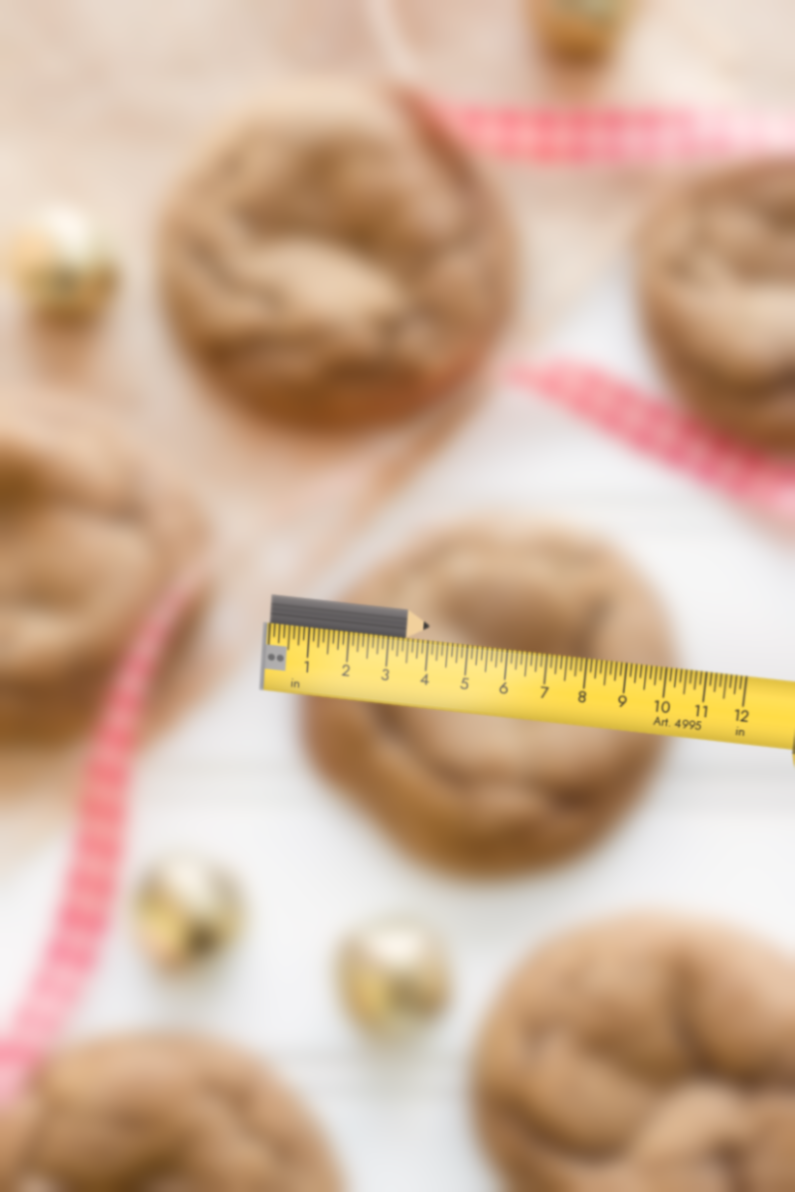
4 in
